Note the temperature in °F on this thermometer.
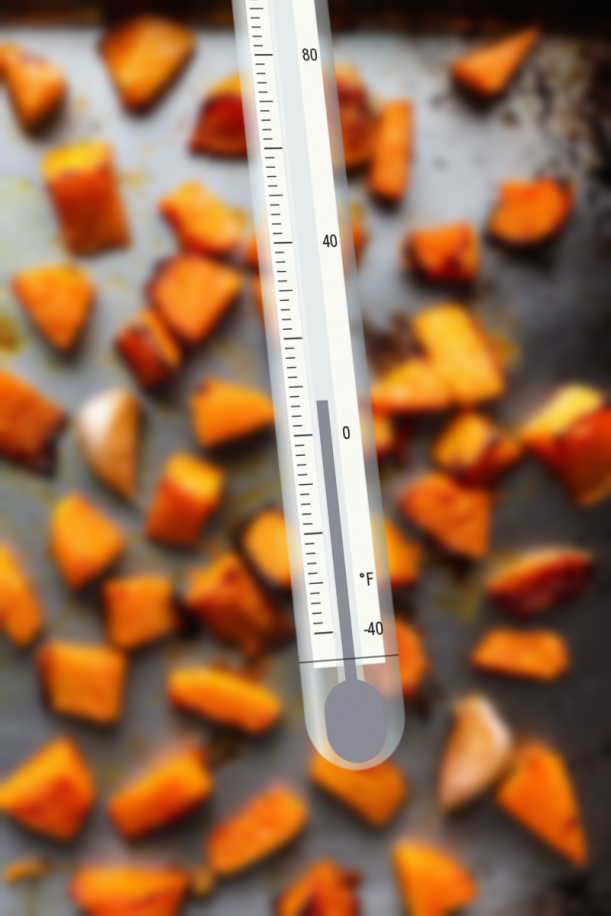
7 °F
